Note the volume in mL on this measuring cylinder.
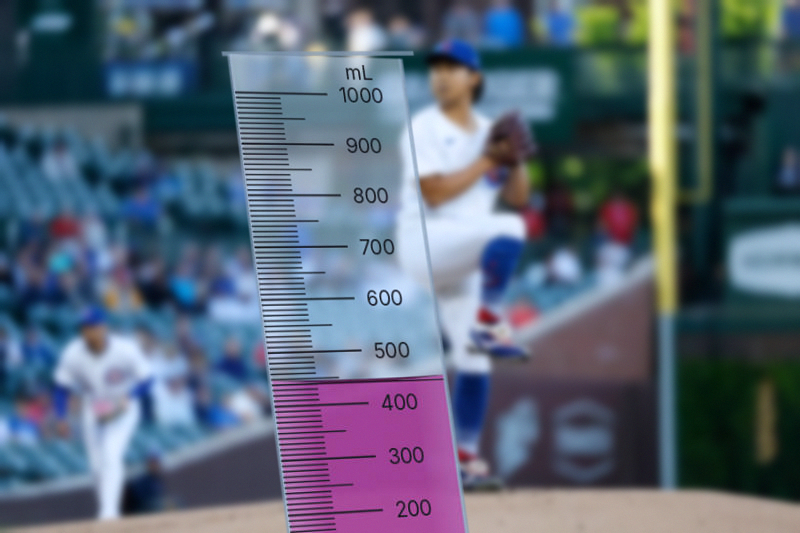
440 mL
